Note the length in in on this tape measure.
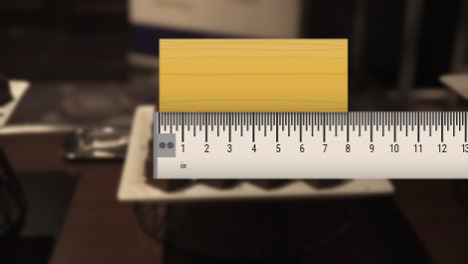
8 in
